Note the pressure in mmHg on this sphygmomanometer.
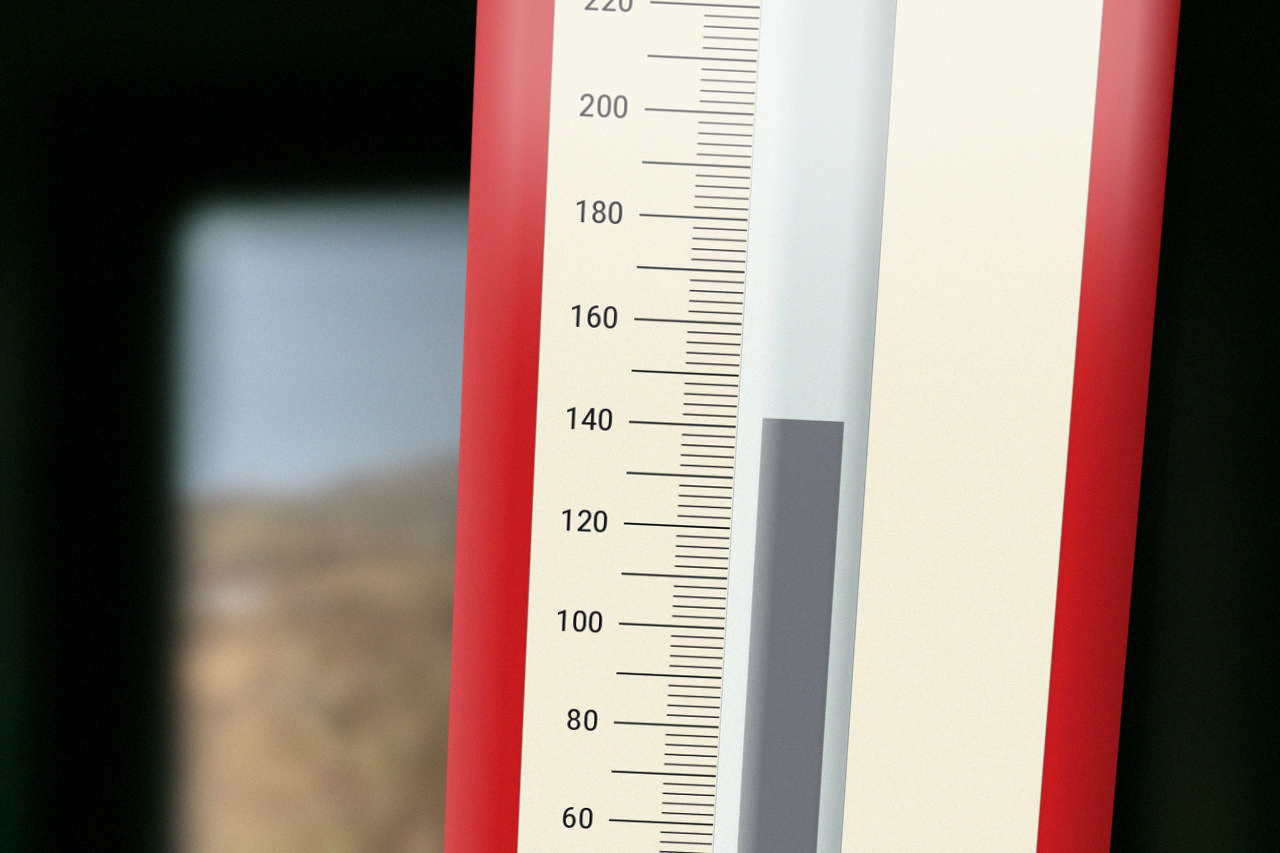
142 mmHg
